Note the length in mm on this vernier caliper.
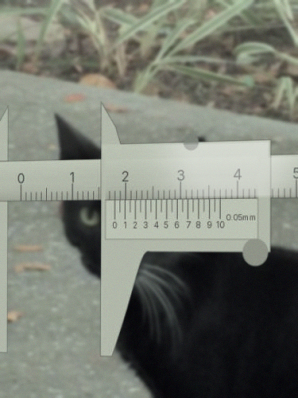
18.0 mm
